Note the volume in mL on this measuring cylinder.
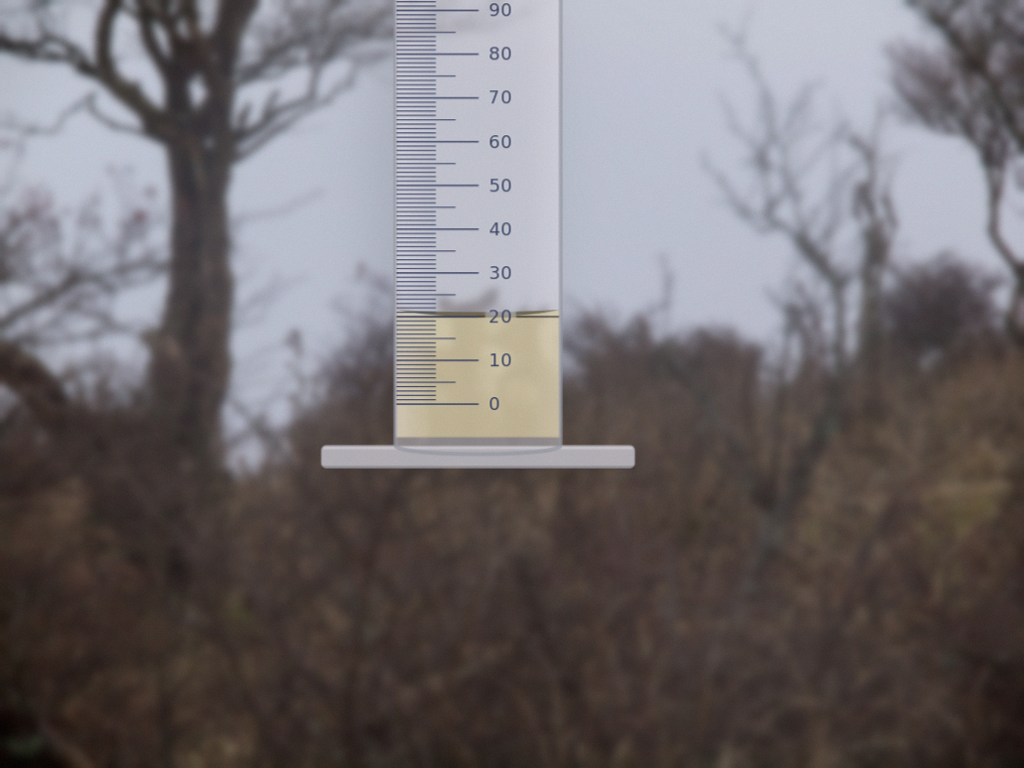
20 mL
